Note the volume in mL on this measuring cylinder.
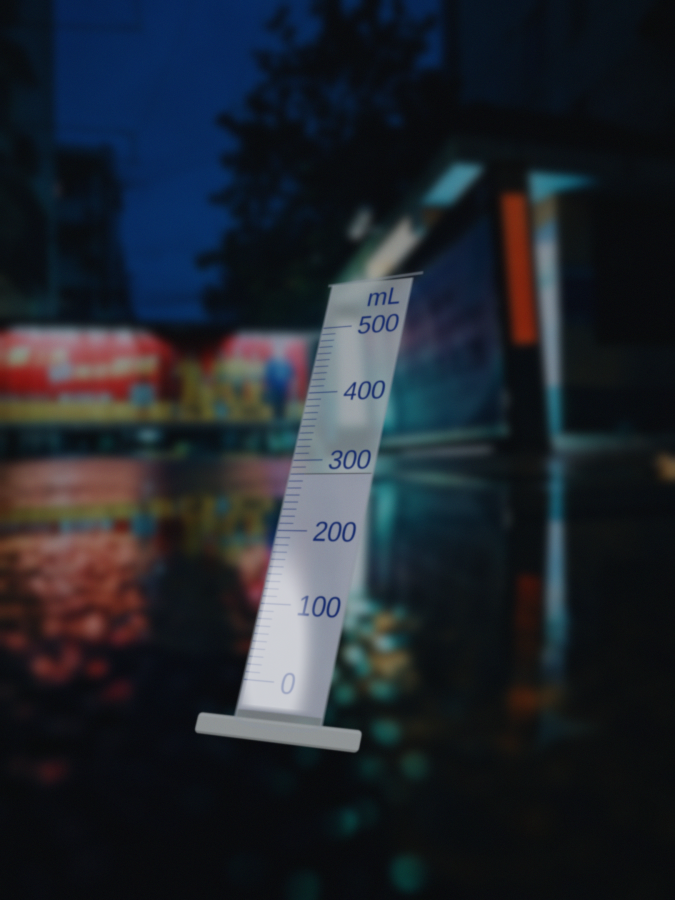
280 mL
